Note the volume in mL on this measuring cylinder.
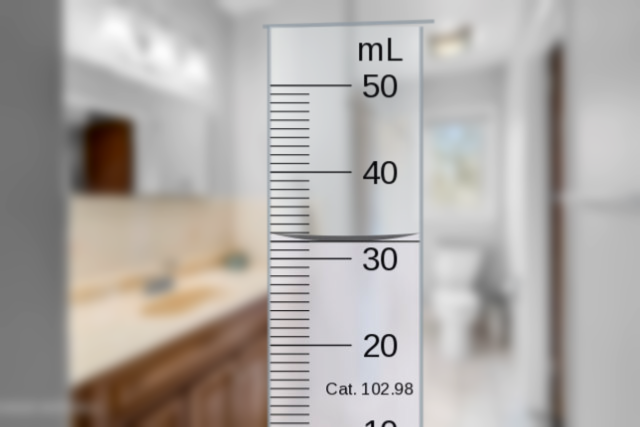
32 mL
